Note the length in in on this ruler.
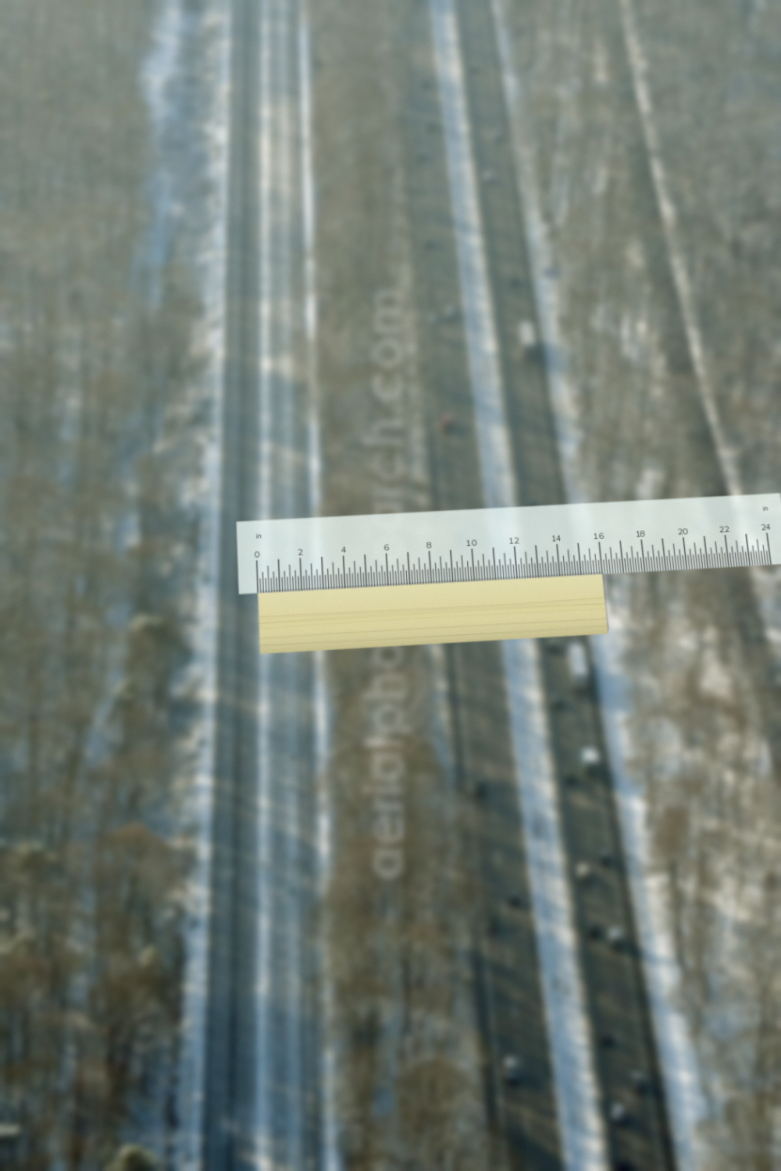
16 in
